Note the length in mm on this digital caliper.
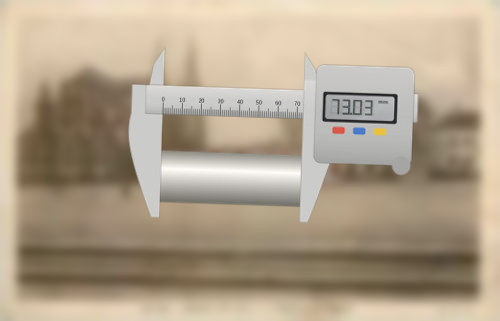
73.03 mm
